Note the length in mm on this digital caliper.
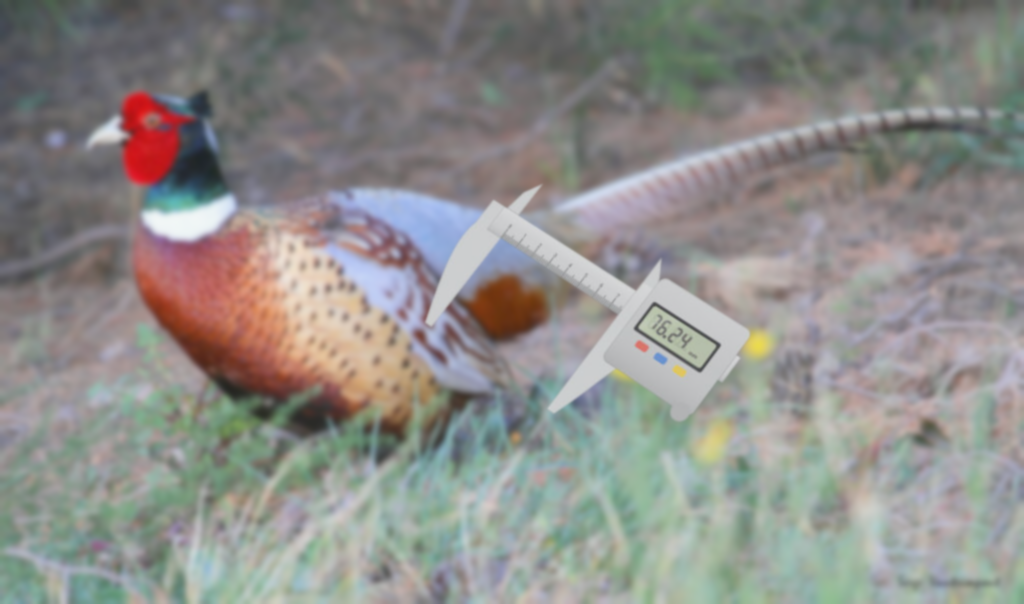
76.24 mm
